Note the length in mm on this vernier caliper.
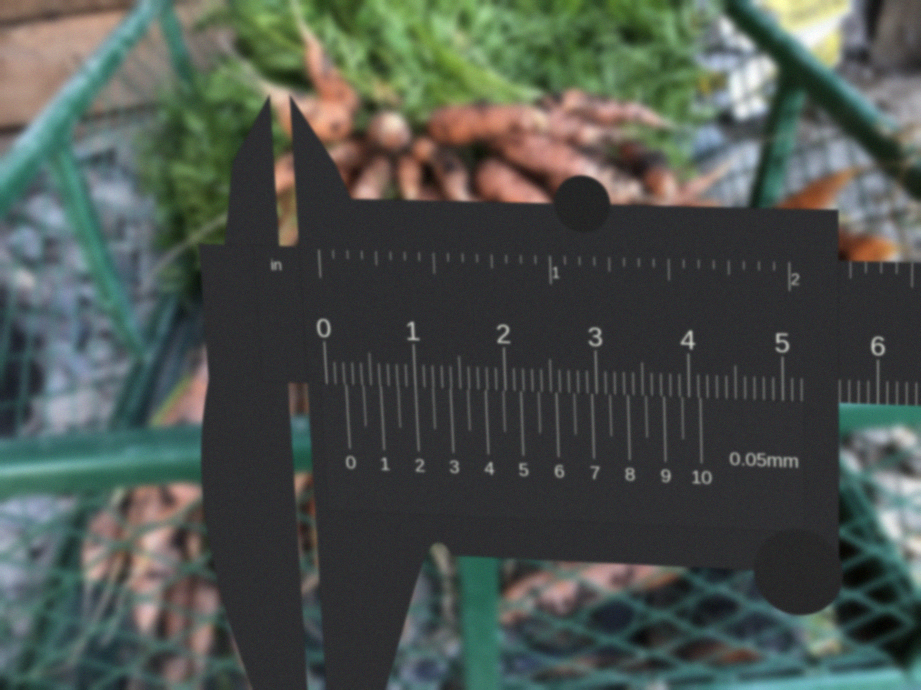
2.2 mm
